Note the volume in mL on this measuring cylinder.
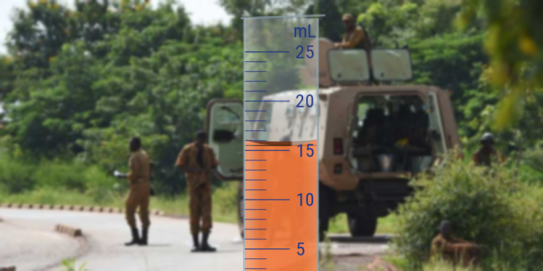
15.5 mL
